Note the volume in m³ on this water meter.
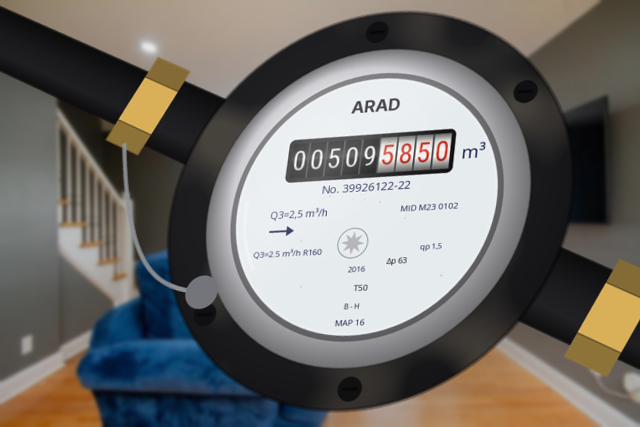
509.5850 m³
